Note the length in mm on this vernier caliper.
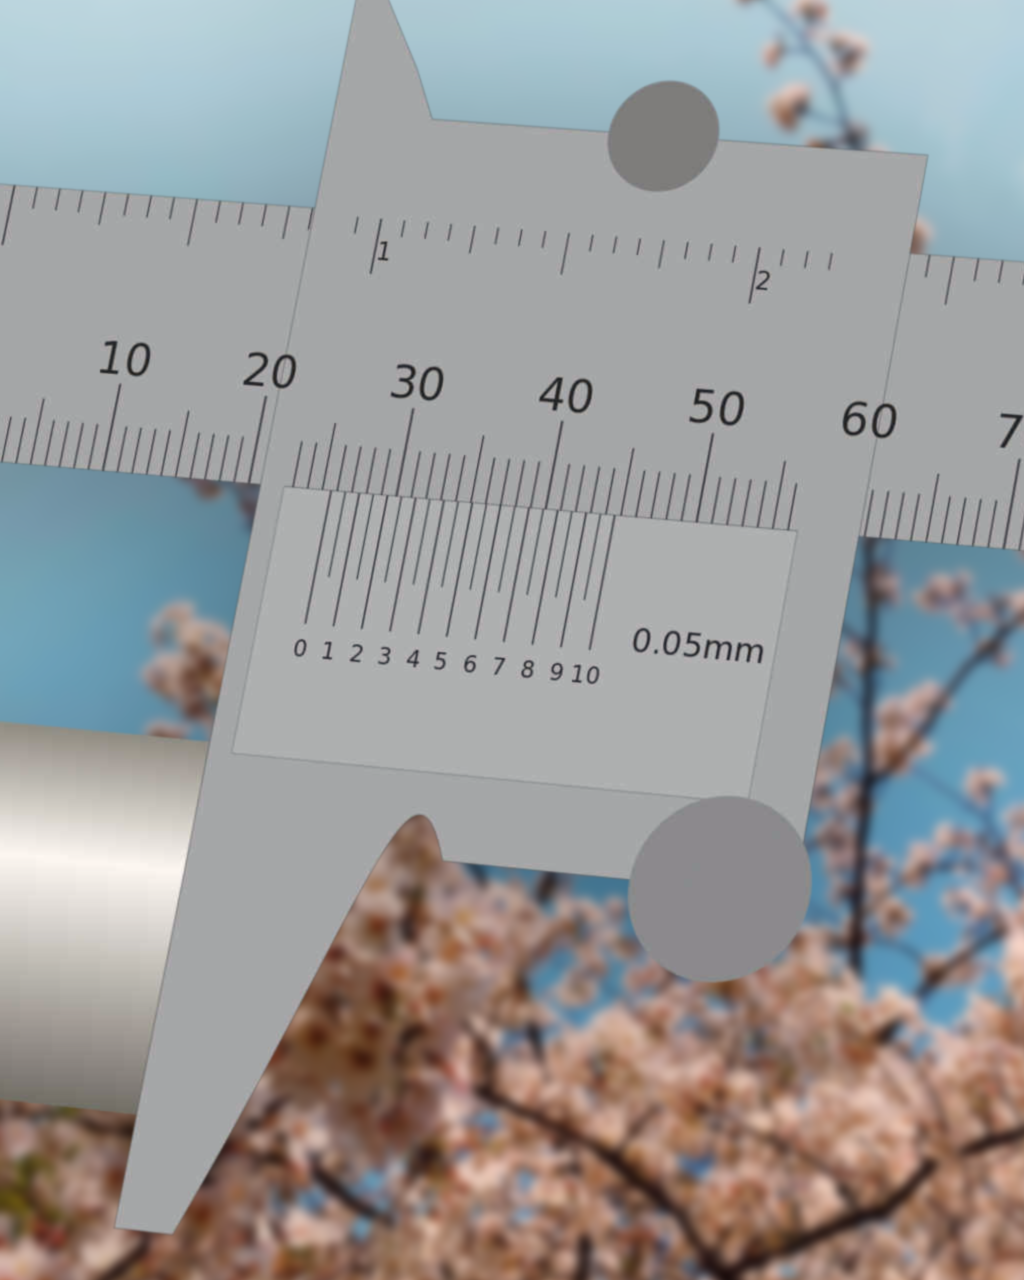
25.6 mm
